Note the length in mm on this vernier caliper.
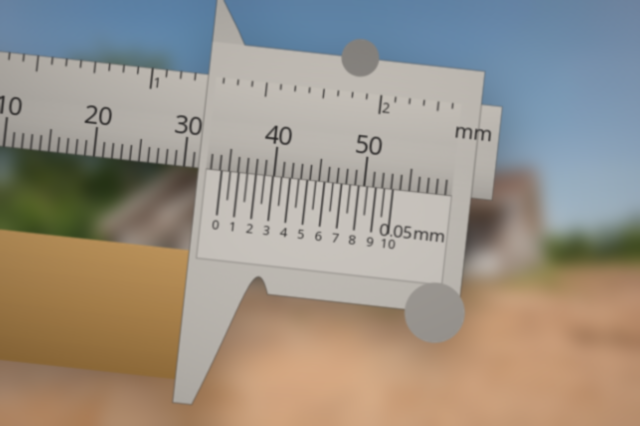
34.2 mm
